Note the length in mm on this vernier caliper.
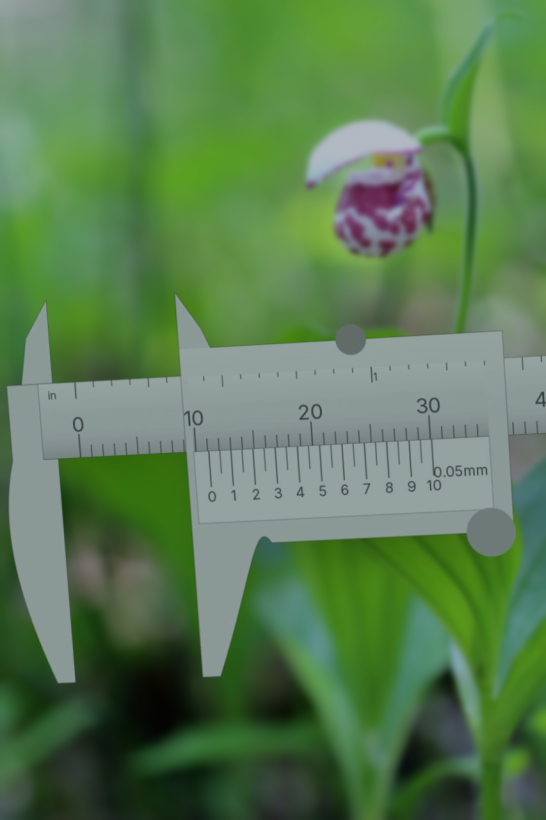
11.1 mm
